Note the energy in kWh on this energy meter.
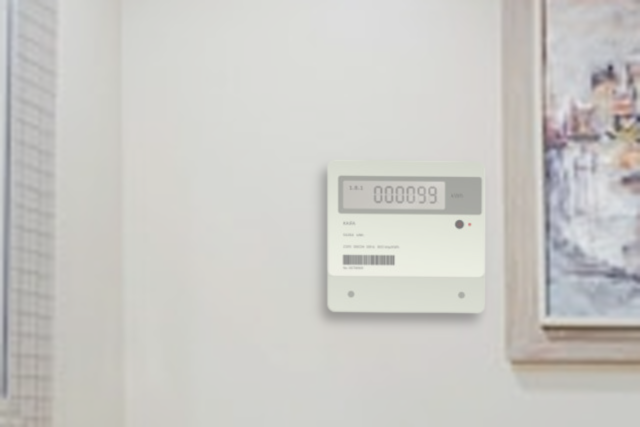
99 kWh
